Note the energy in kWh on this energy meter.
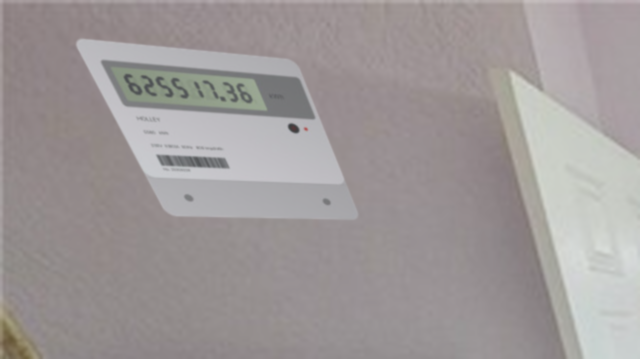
625517.36 kWh
